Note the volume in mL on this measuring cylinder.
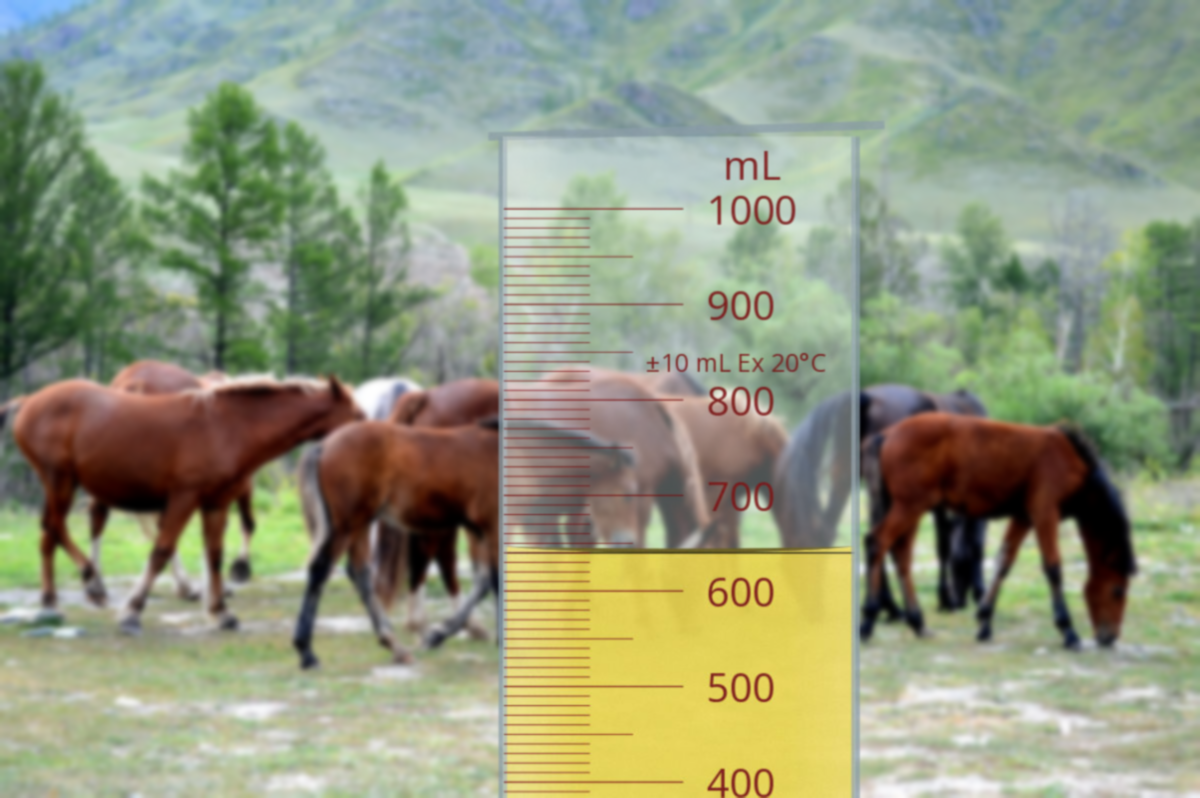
640 mL
